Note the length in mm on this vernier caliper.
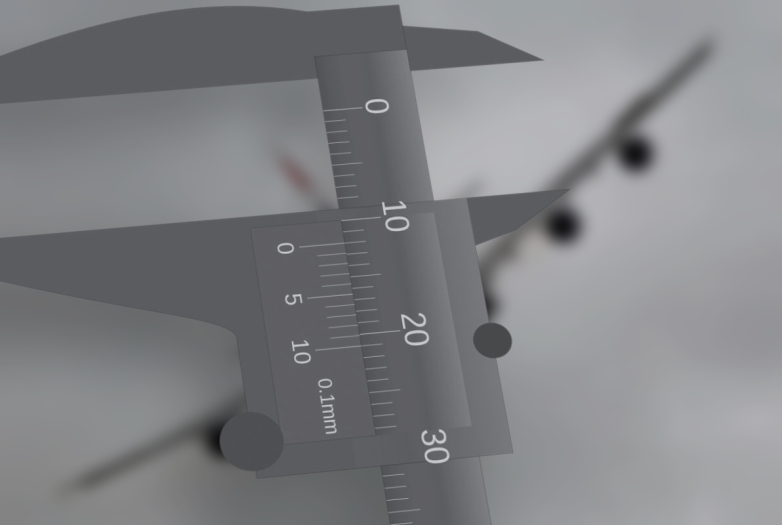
12.0 mm
